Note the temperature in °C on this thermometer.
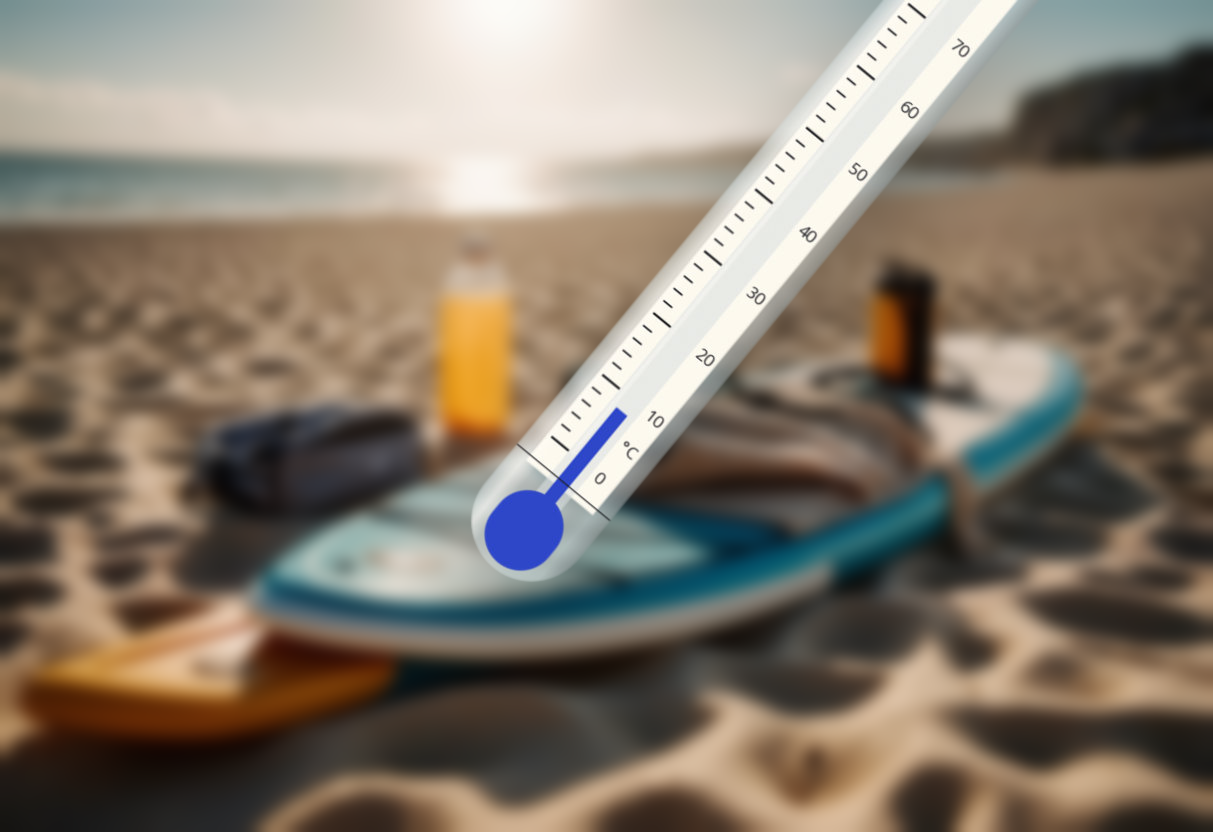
8 °C
